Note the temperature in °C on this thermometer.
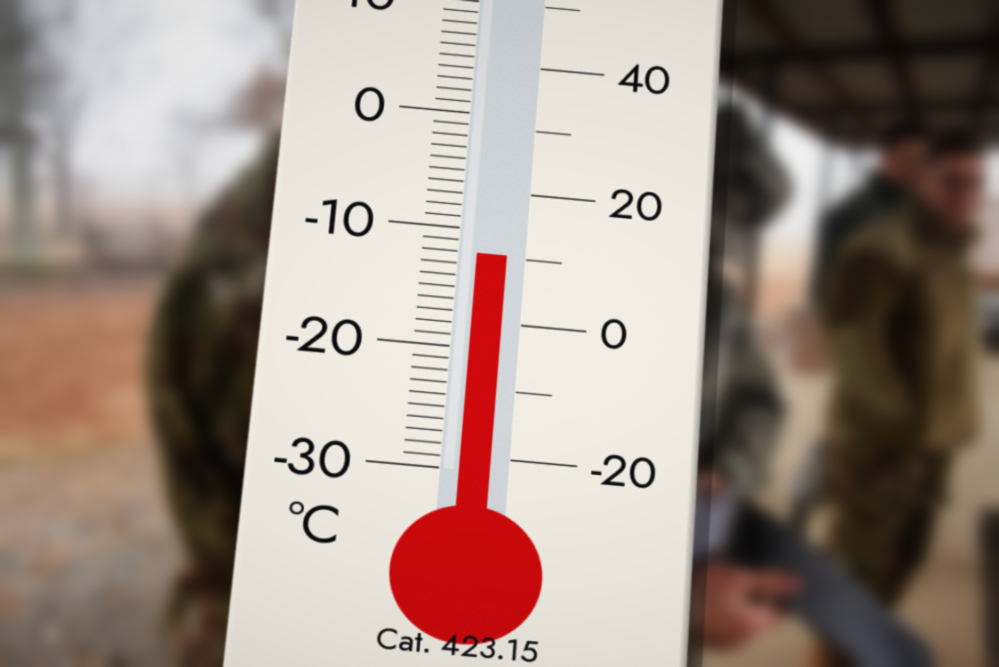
-12 °C
